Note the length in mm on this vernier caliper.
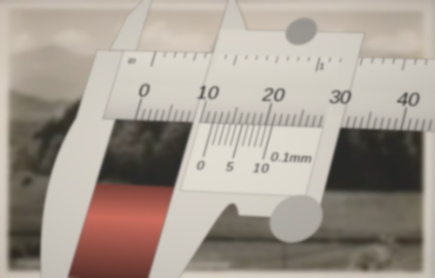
12.0 mm
